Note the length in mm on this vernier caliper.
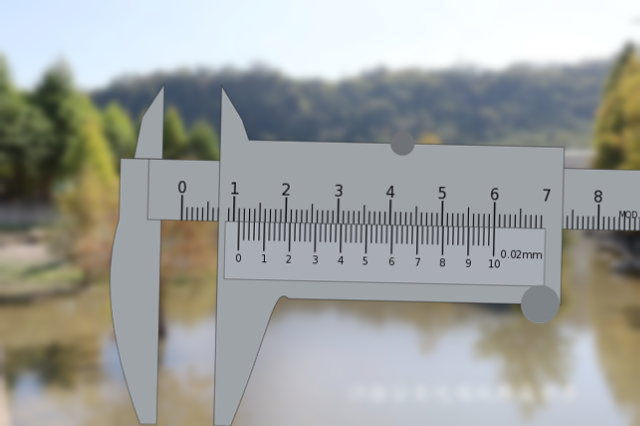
11.0 mm
